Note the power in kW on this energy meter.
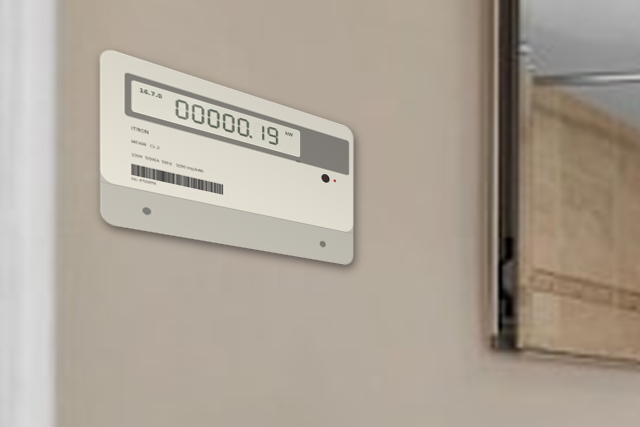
0.19 kW
